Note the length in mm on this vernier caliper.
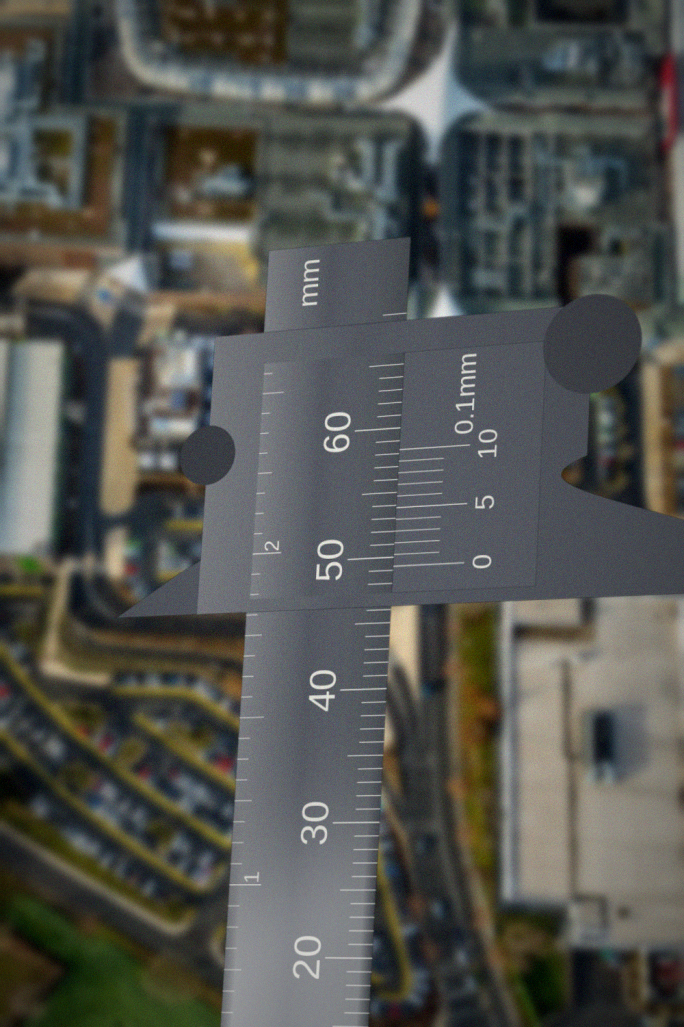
49.3 mm
